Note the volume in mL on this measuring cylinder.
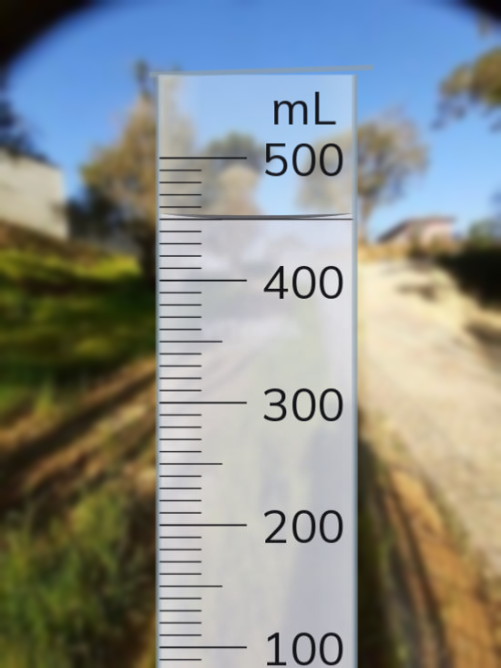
450 mL
